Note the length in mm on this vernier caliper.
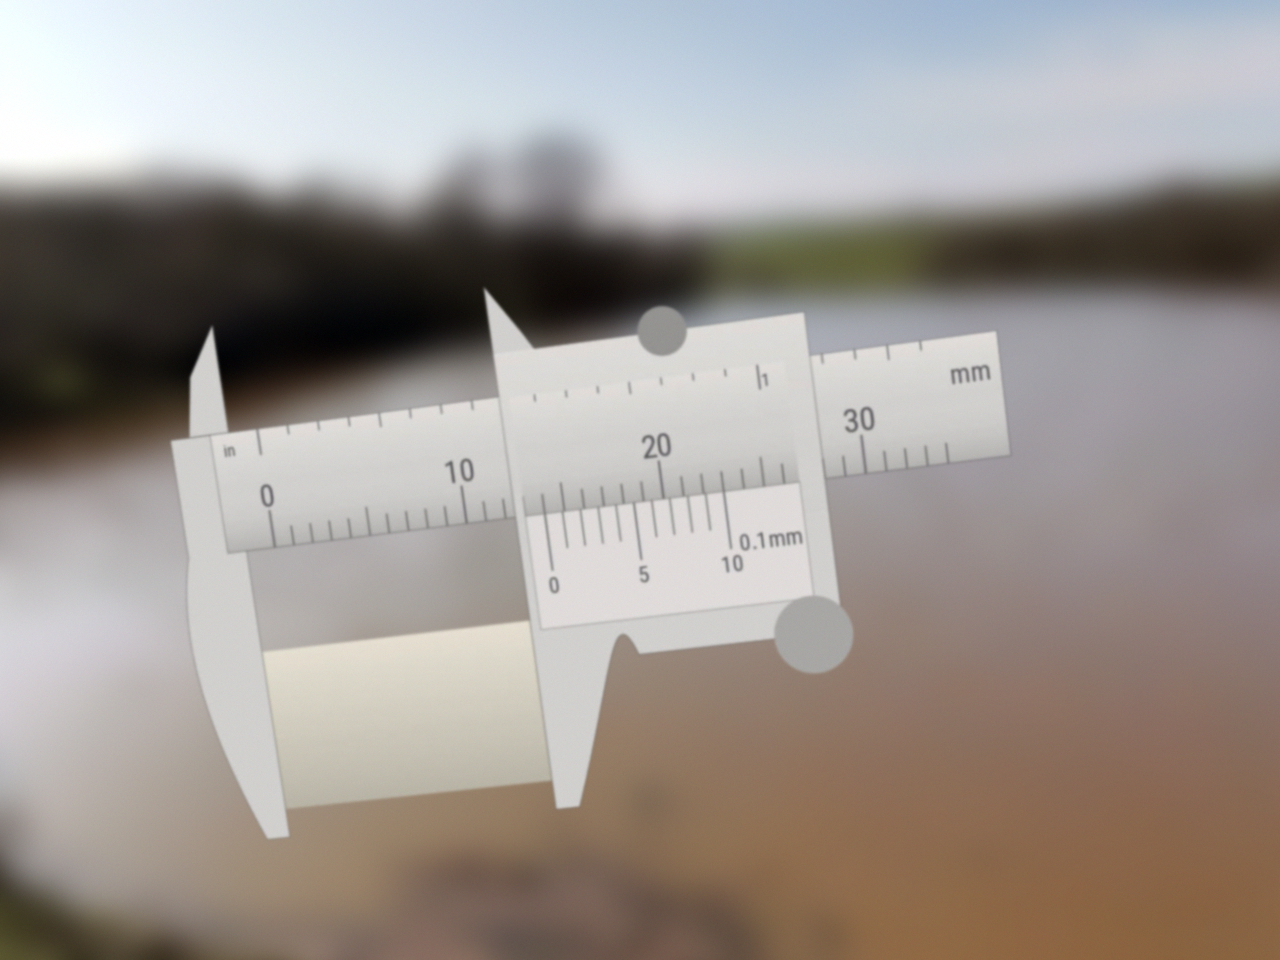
14.0 mm
